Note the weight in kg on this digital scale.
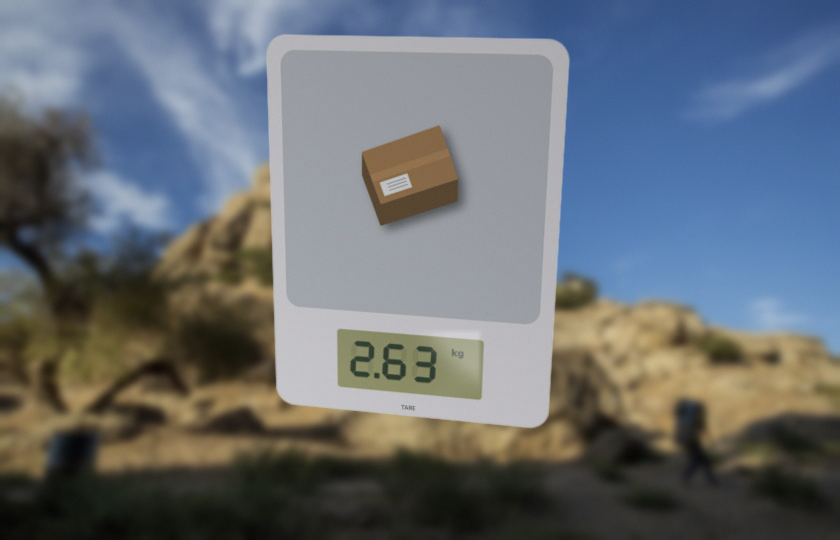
2.63 kg
